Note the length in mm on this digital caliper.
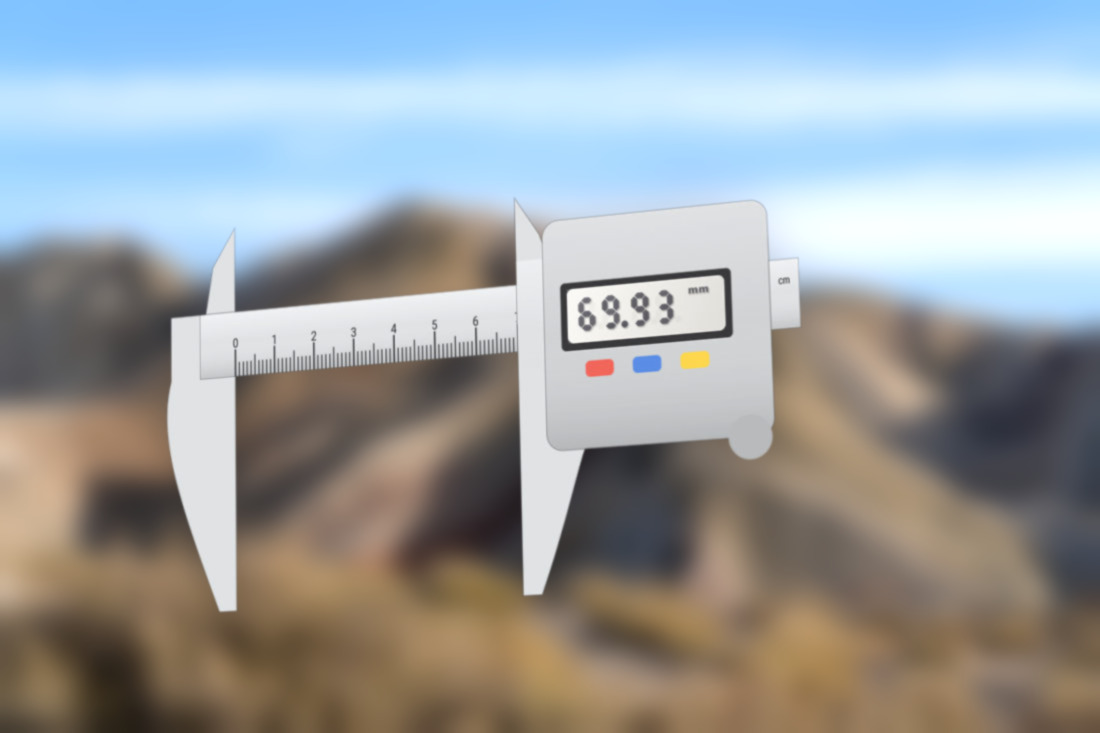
69.93 mm
